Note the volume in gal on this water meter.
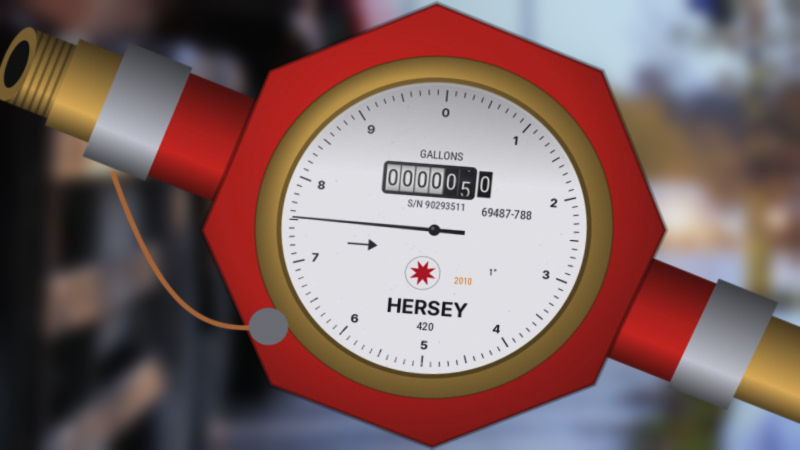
47.5 gal
